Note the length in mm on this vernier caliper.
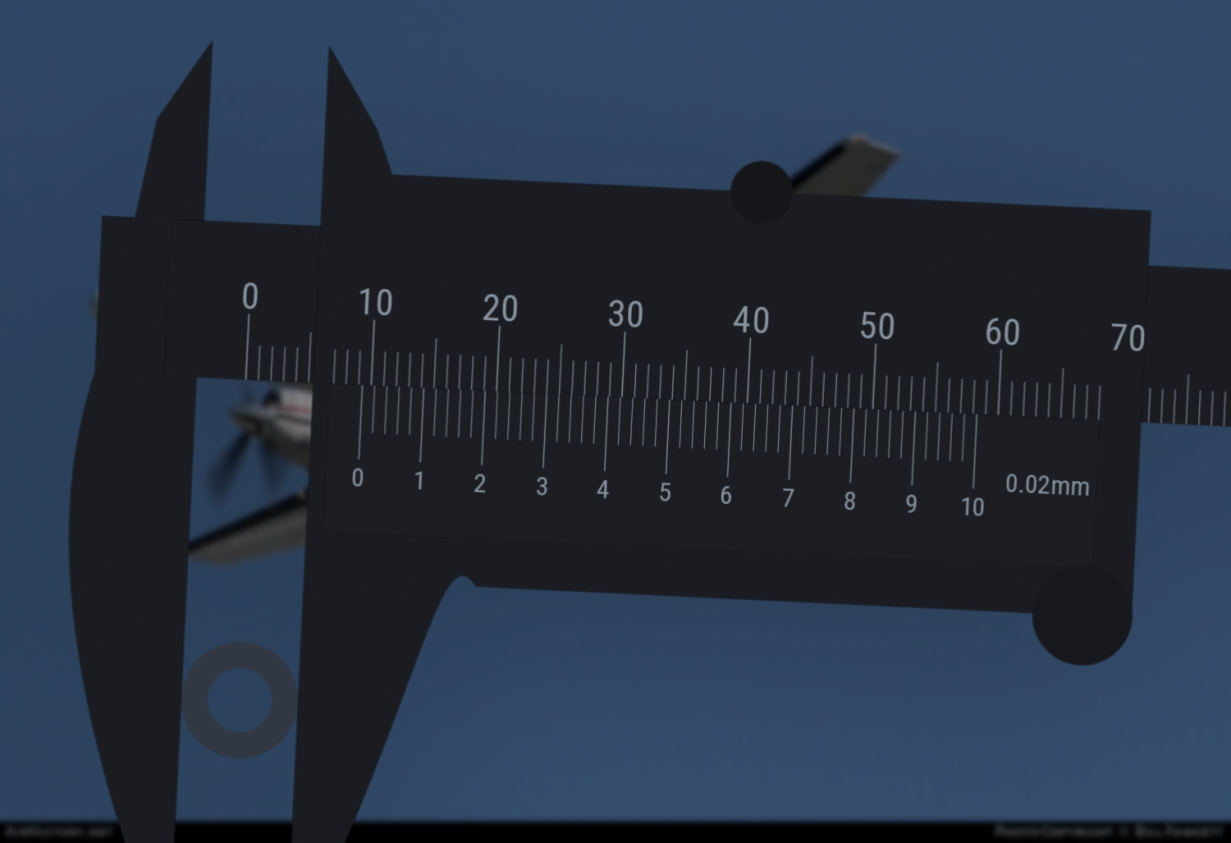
9.3 mm
